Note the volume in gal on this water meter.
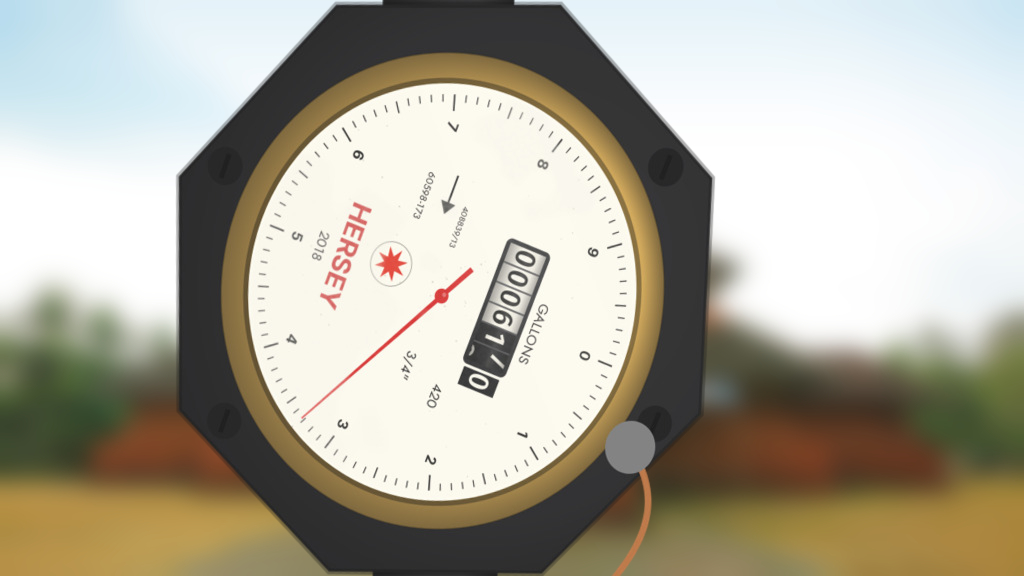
6173.3 gal
